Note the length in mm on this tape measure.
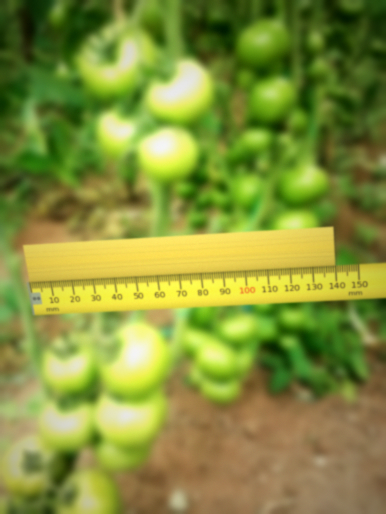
140 mm
